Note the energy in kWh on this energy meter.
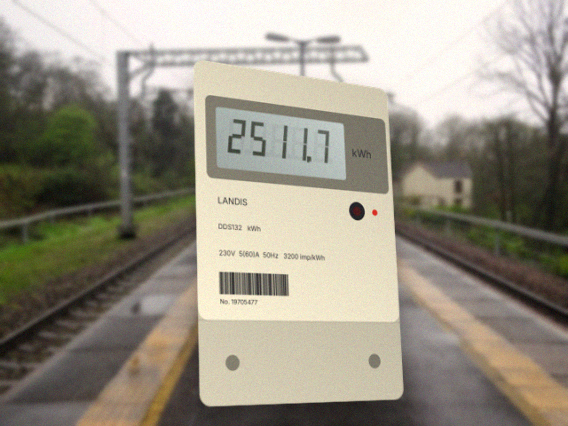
2511.7 kWh
